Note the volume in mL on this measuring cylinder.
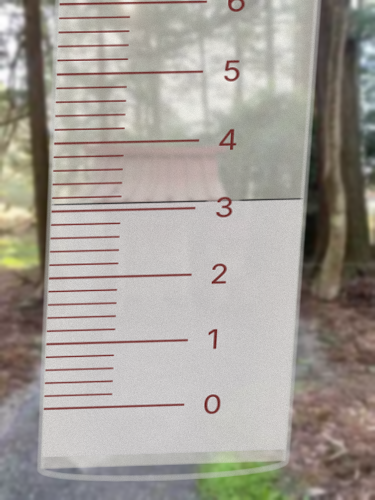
3.1 mL
